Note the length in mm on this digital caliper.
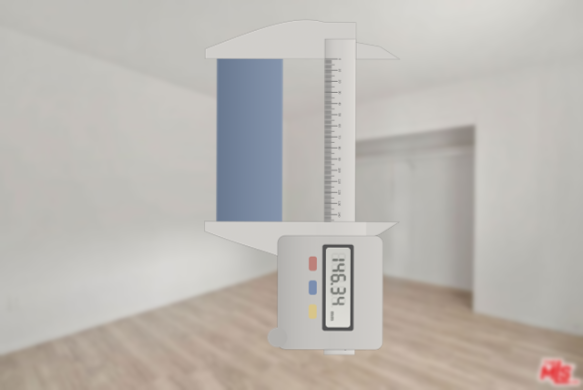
146.34 mm
